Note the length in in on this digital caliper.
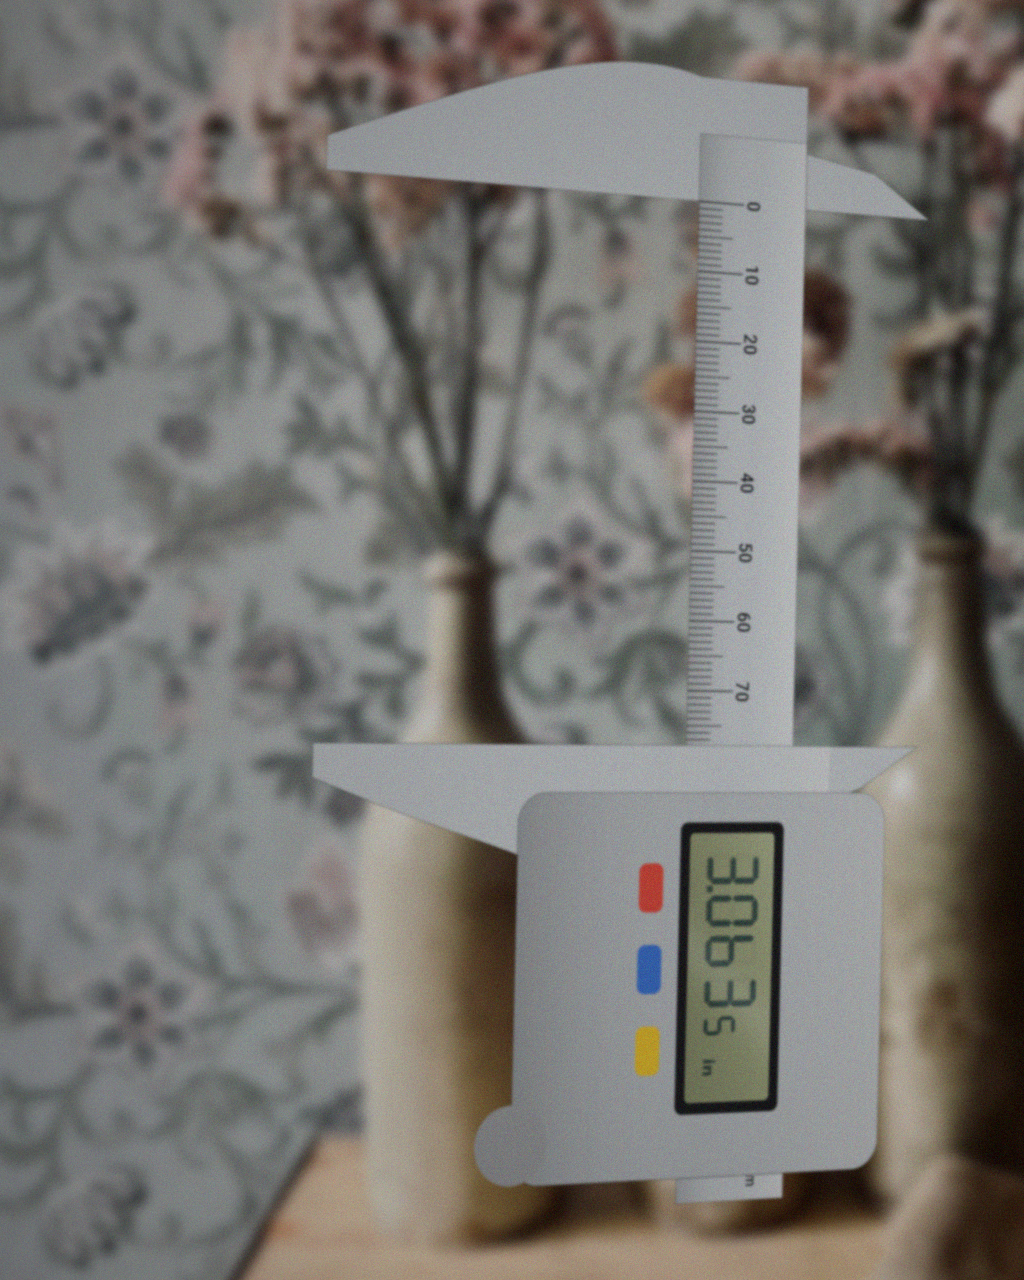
3.0635 in
